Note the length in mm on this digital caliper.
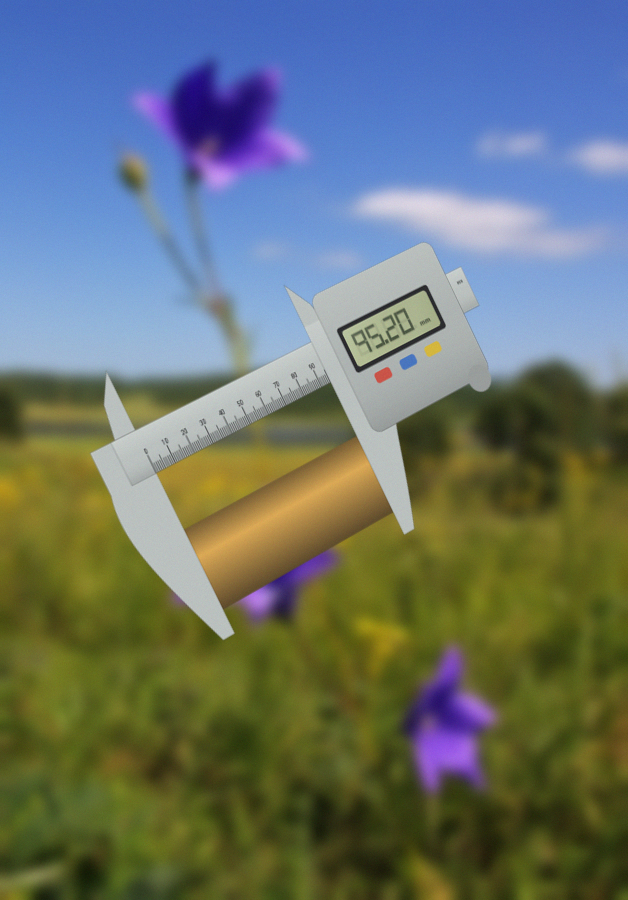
95.20 mm
